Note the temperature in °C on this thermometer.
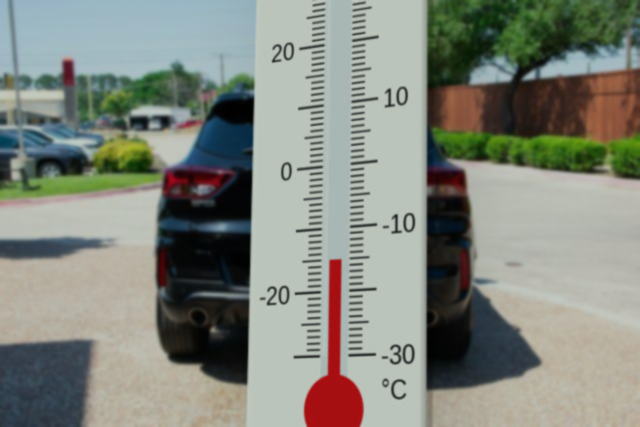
-15 °C
